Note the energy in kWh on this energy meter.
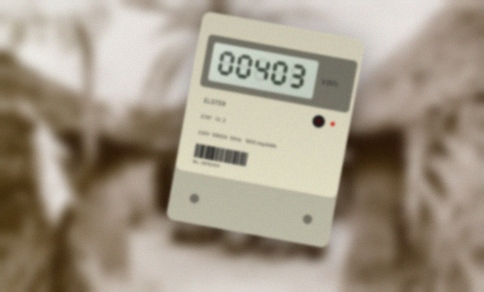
403 kWh
